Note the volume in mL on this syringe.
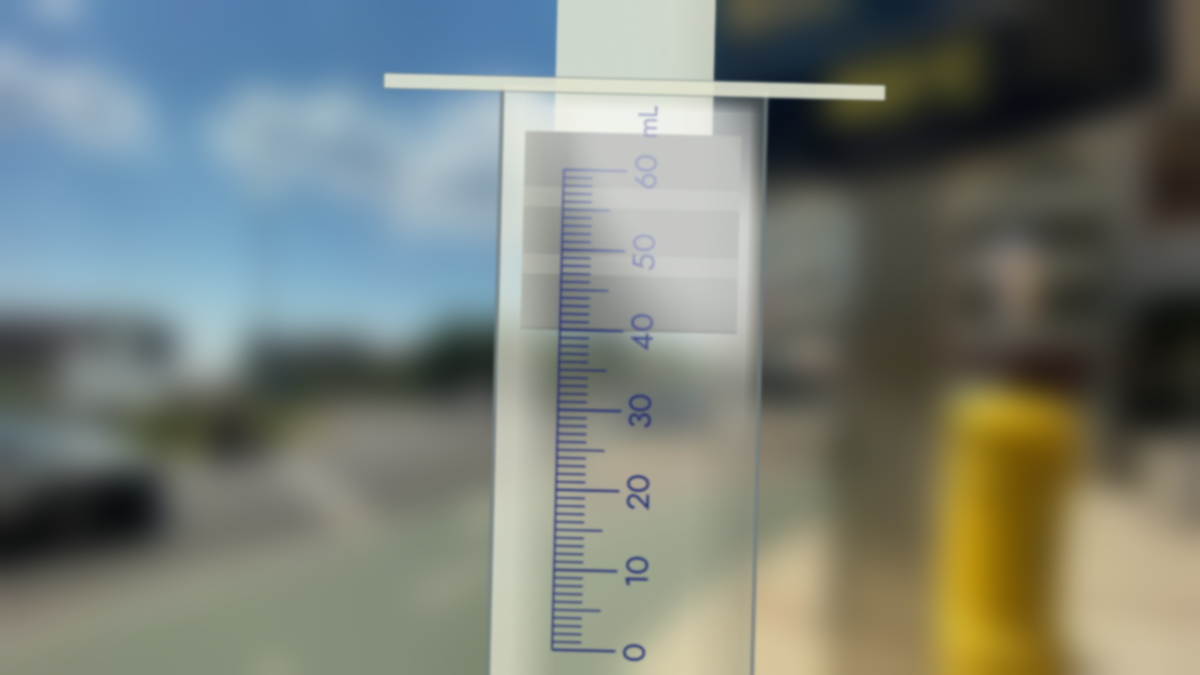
40 mL
